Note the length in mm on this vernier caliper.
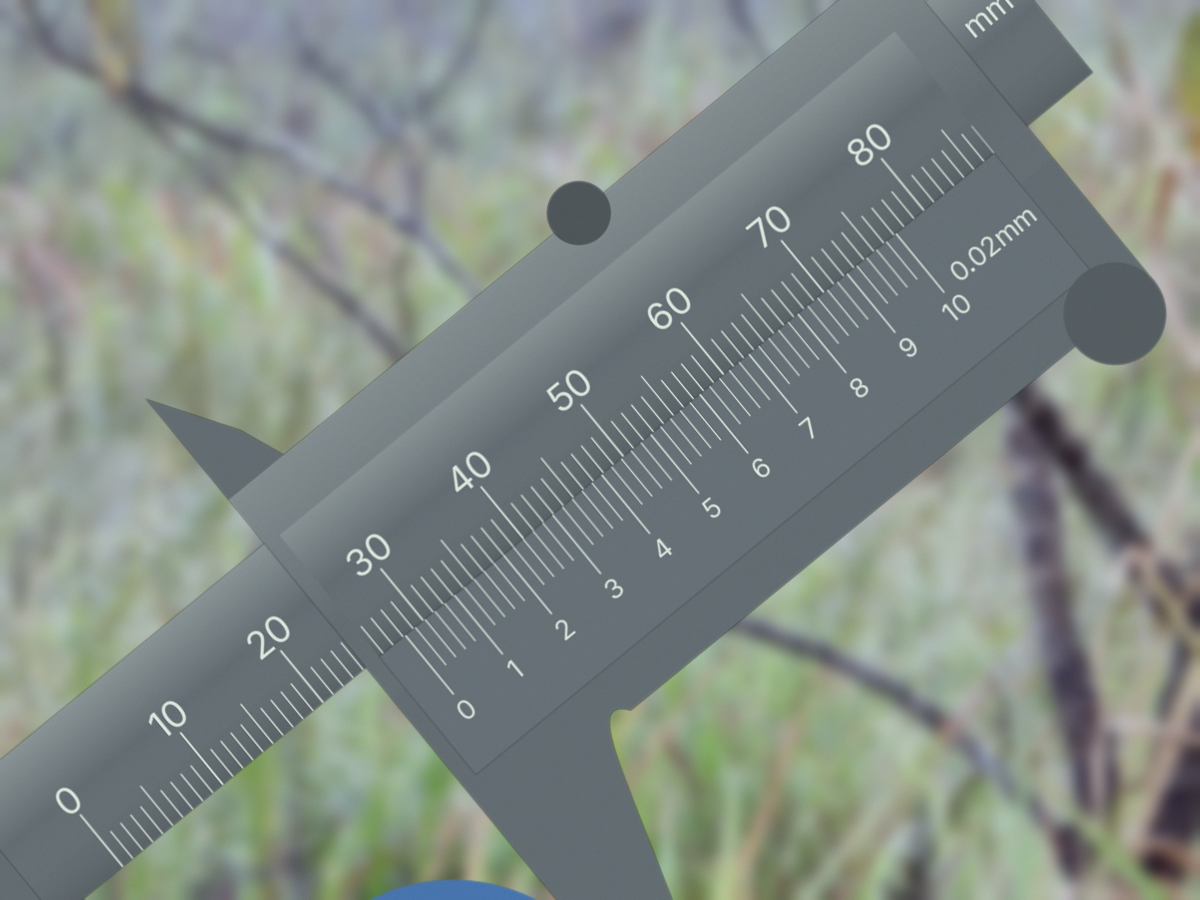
28.2 mm
